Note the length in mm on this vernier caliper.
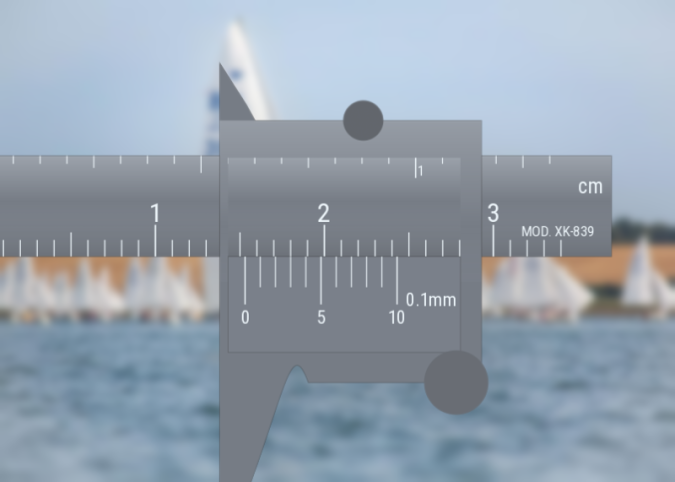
15.3 mm
